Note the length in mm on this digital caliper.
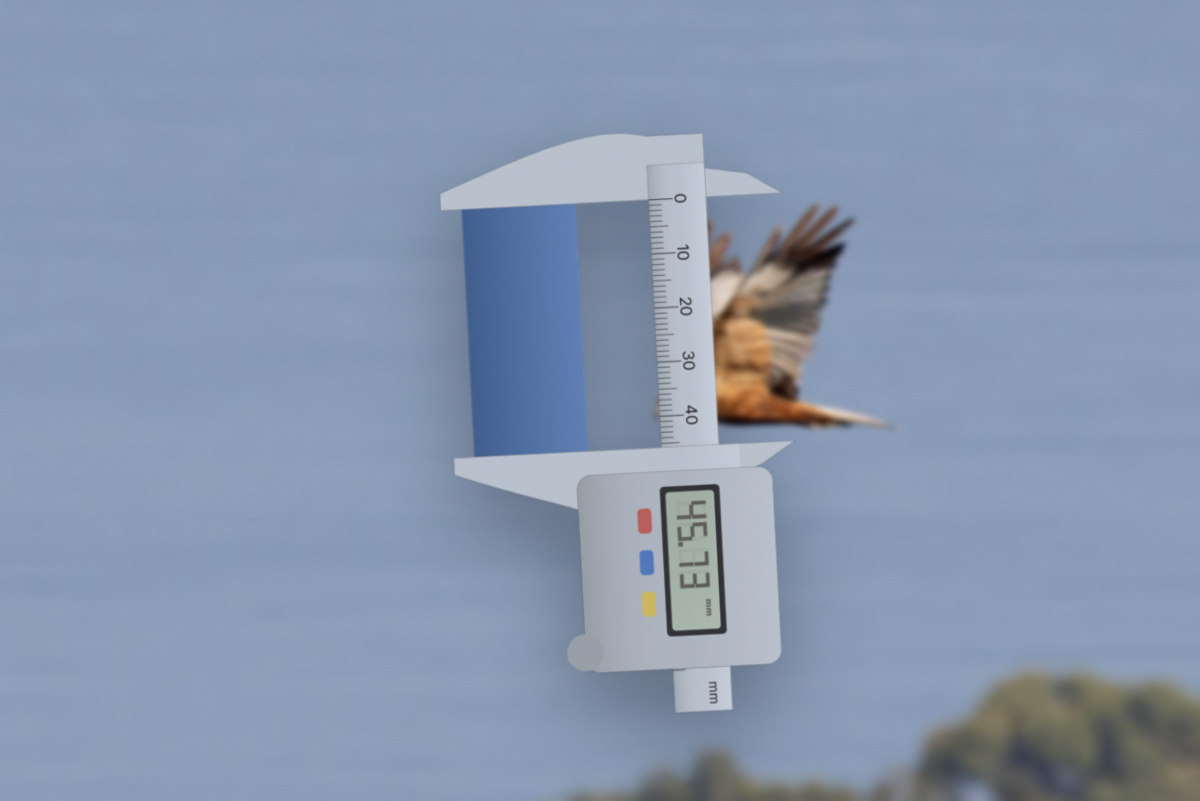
45.73 mm
